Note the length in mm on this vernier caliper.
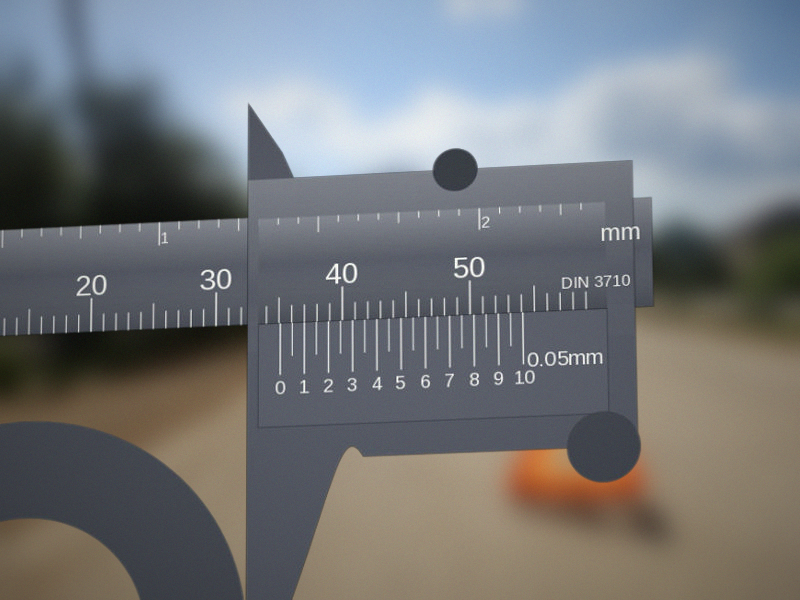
35.1 mm
